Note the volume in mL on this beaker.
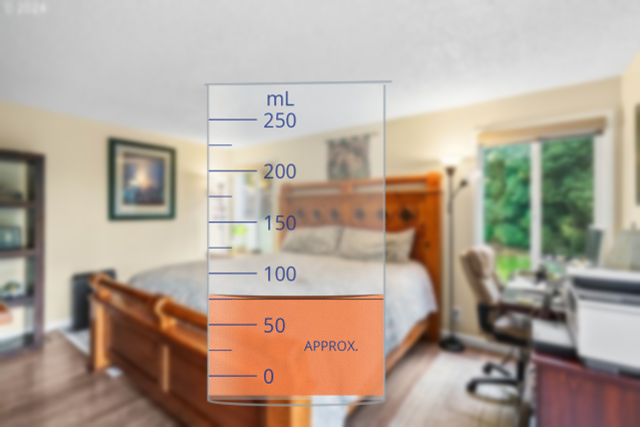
75 mL
